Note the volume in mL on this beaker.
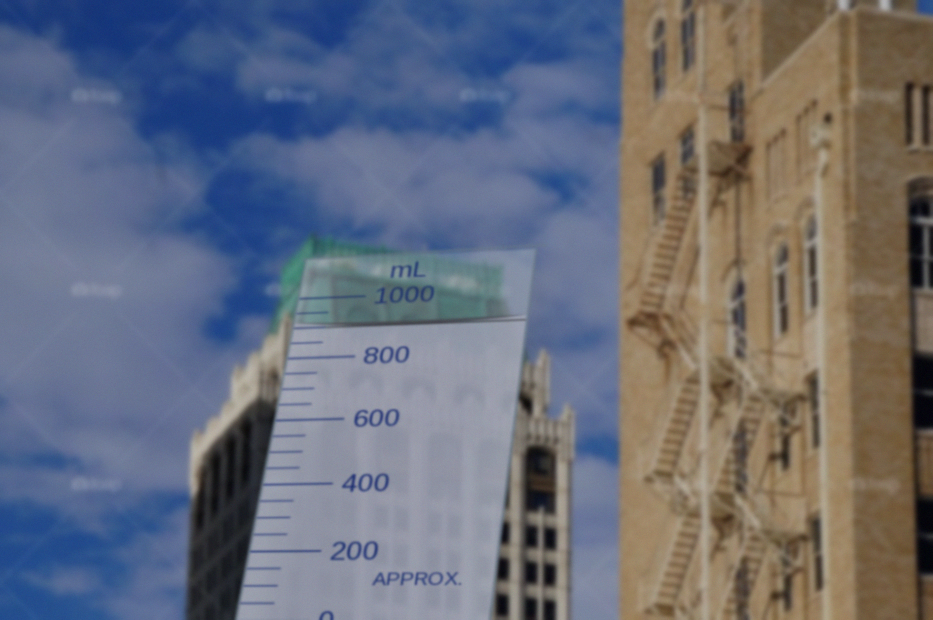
900 mL
